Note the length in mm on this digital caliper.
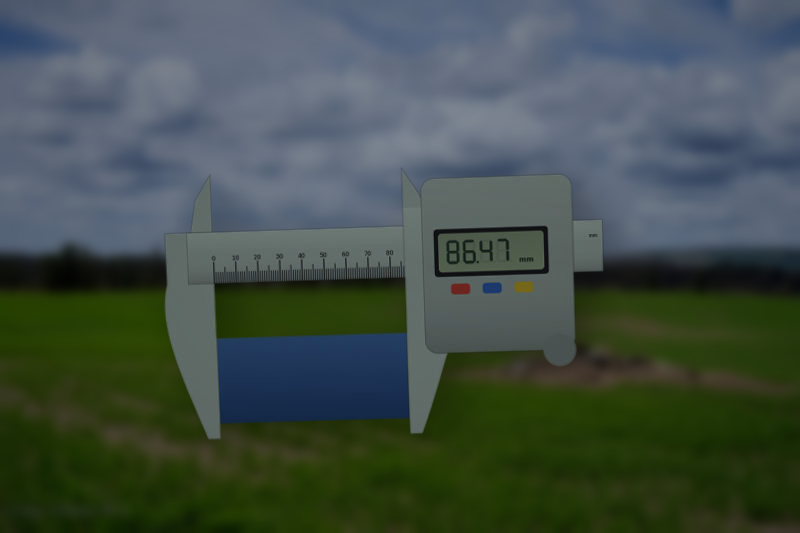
86.47 mm
